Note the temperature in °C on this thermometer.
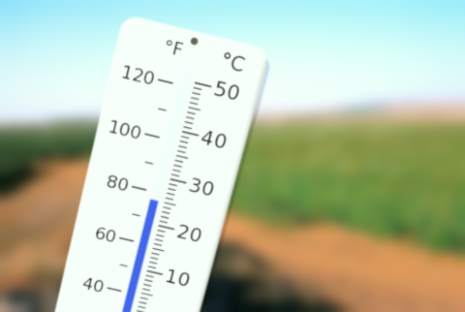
25 °C
